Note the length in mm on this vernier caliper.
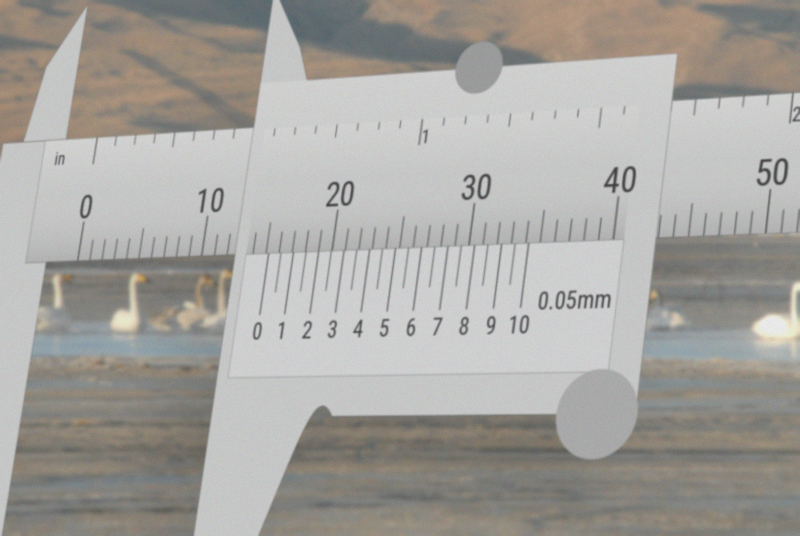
15.2 mm
